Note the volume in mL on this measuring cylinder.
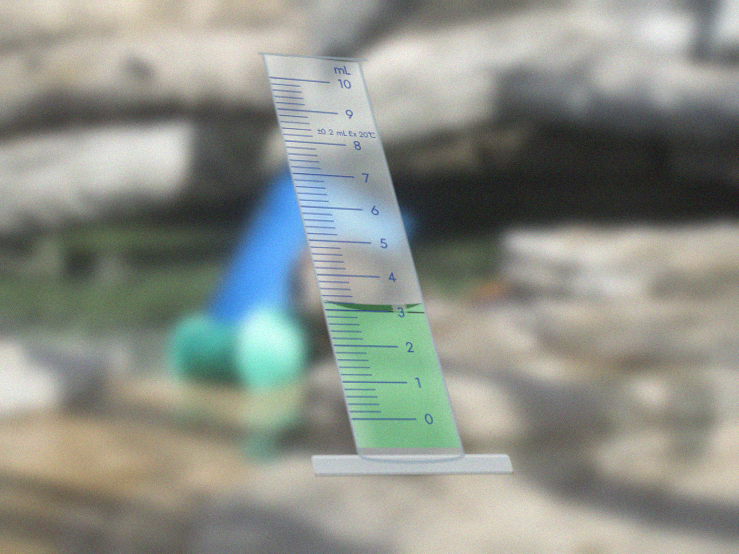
3 mL
